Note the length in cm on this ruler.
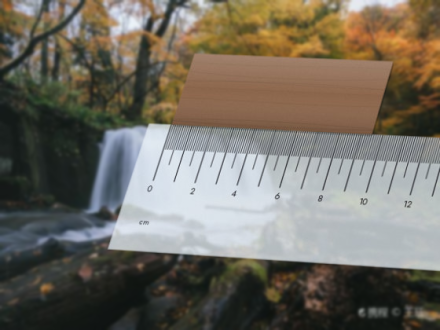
9.5 cm
